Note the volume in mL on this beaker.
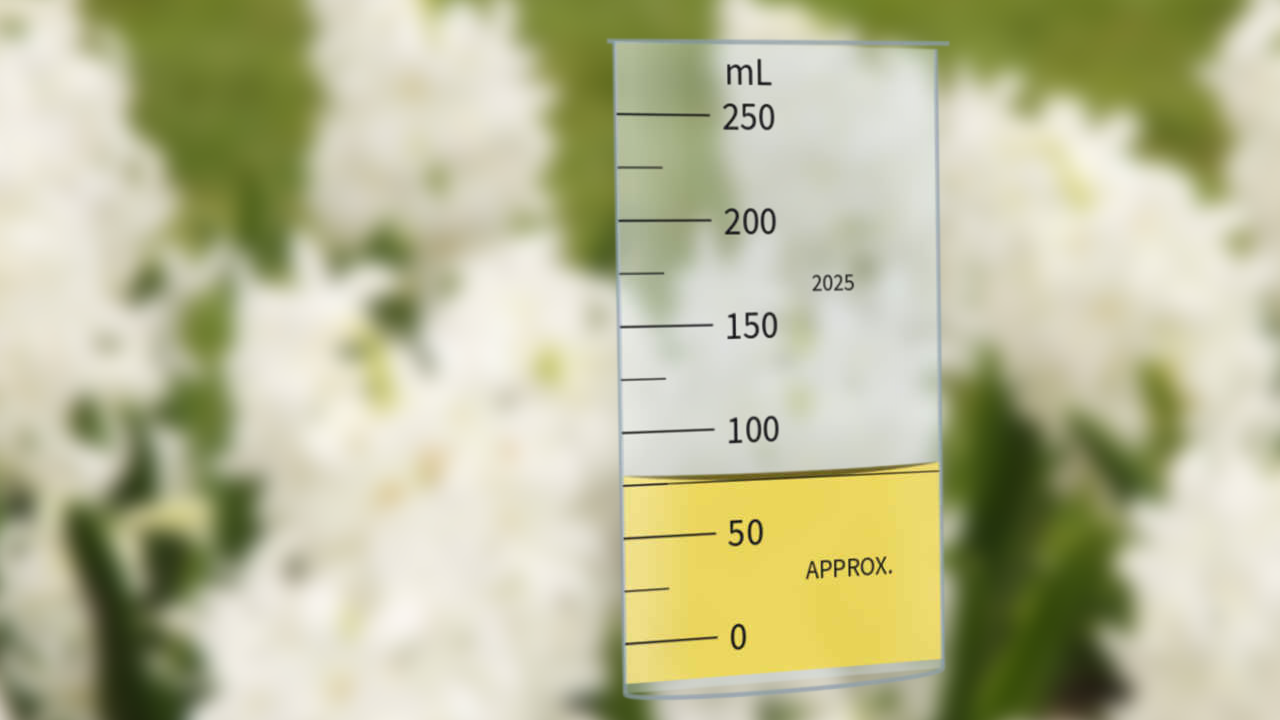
75 mL
